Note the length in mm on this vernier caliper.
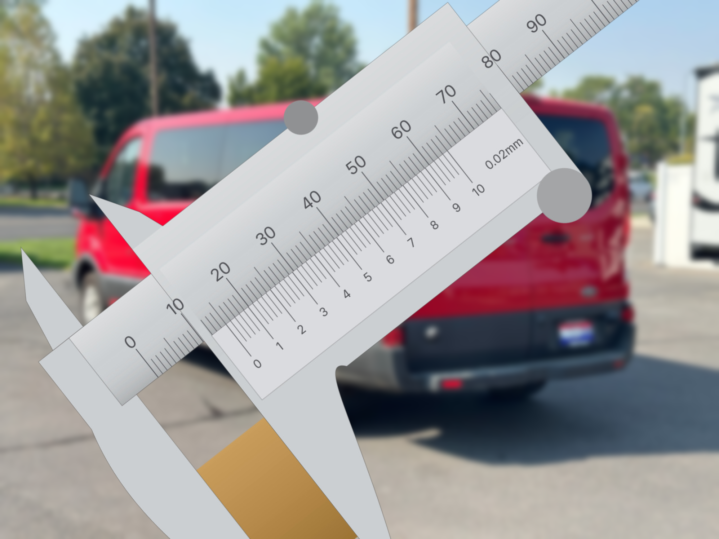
15.0 mm
